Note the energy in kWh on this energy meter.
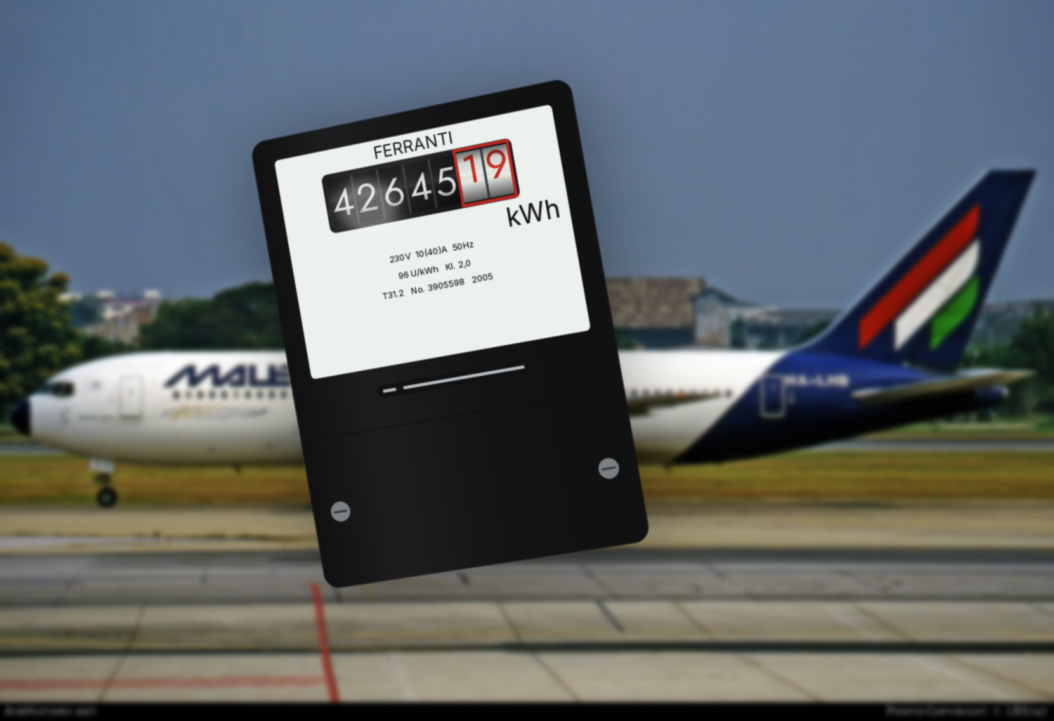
42645.19 kWh
